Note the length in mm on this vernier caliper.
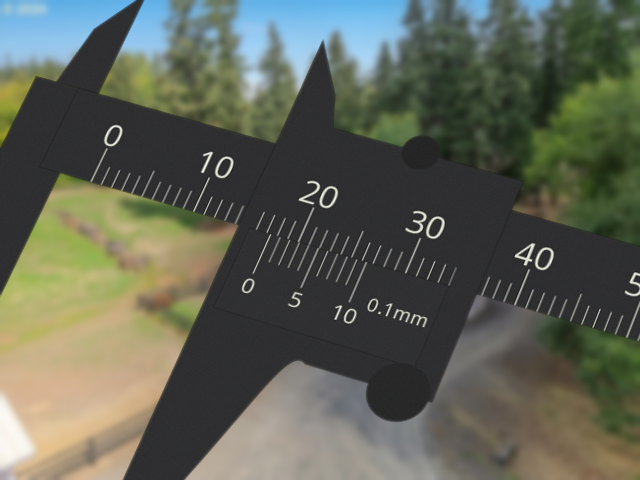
17.4 mm
